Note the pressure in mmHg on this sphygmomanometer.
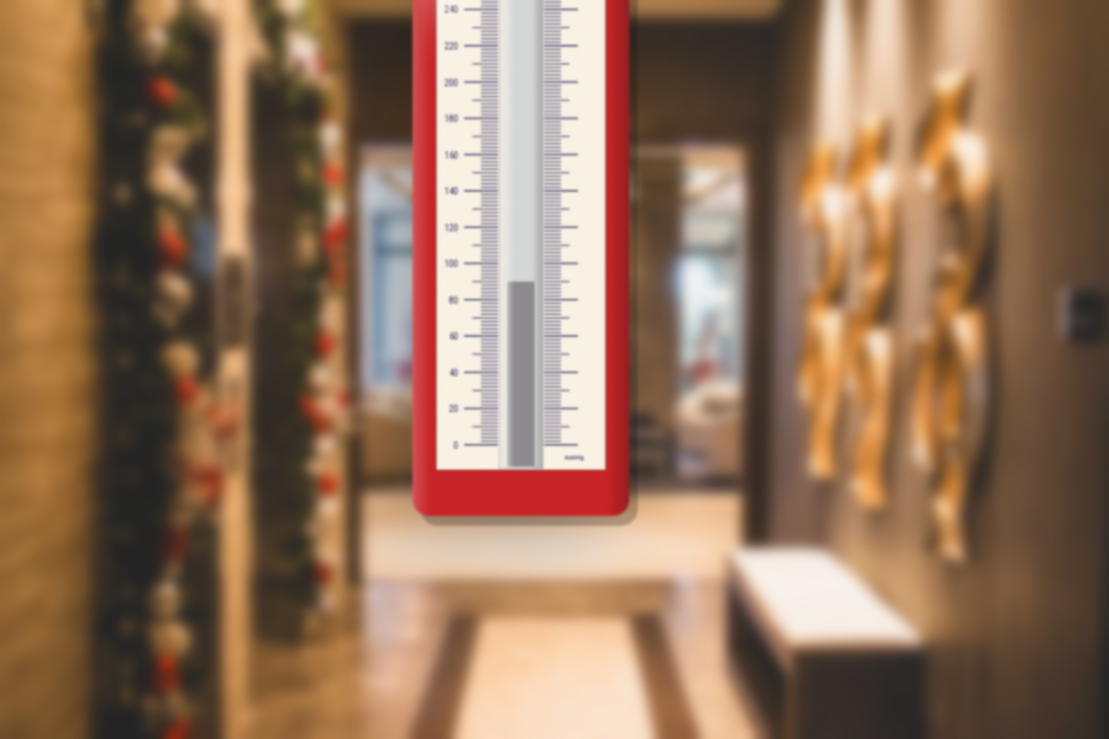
90 mmHg
